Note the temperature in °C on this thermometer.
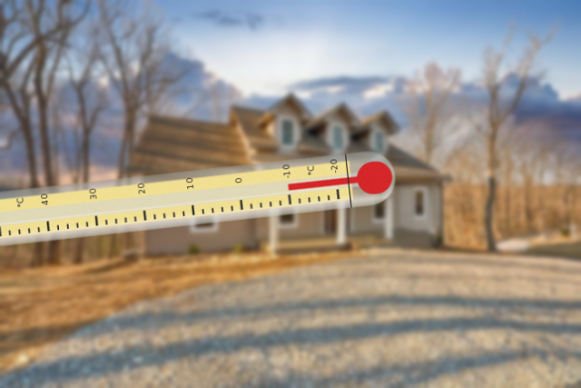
-10 °C
